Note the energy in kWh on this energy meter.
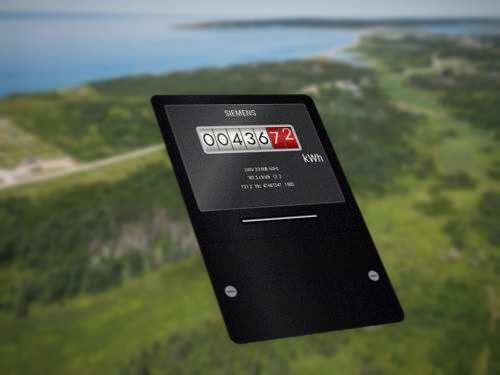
436.72 kWh
